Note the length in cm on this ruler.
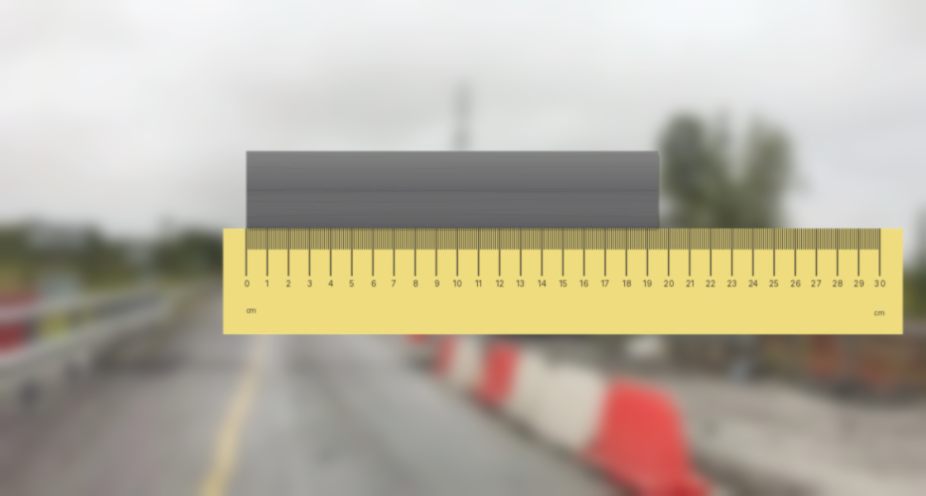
19.5 cm
